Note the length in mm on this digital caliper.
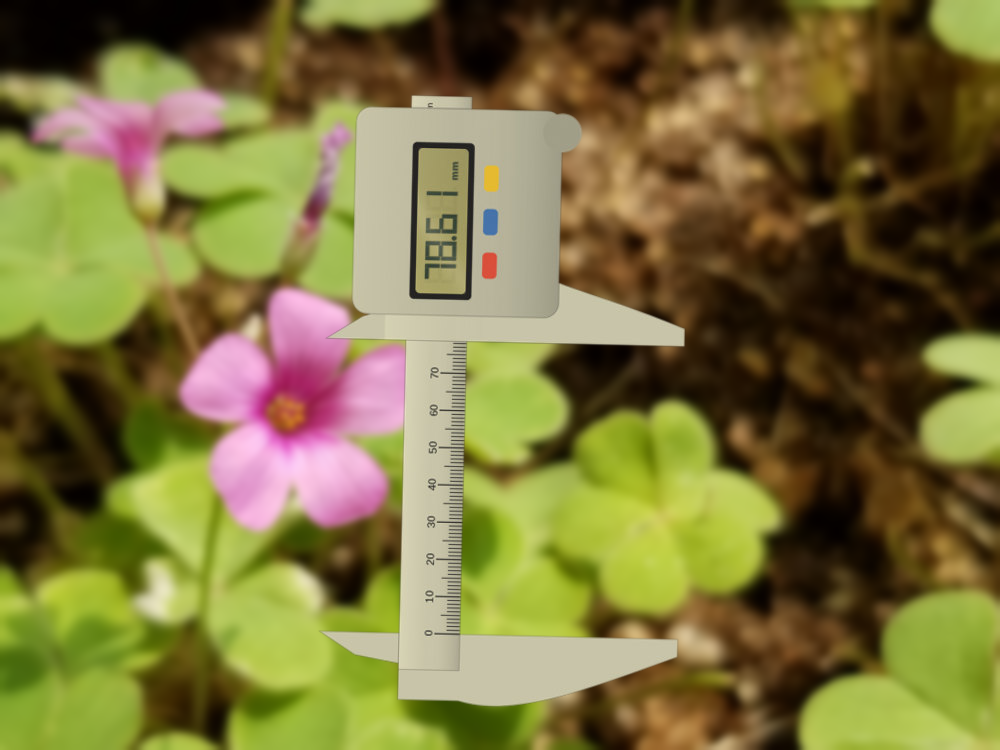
78.61 mm
